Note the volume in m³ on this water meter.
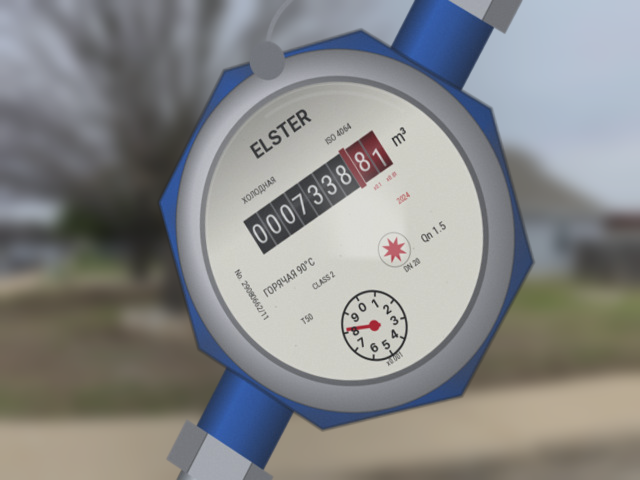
7338.808 m³
